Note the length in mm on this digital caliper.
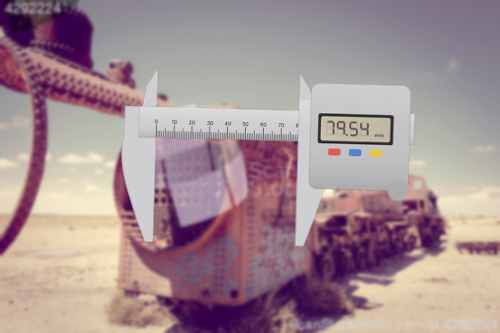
79.54 mm
